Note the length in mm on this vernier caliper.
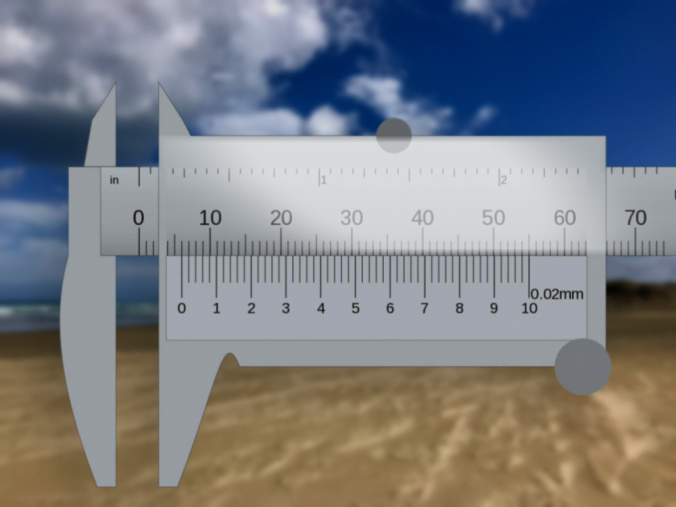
6.0 mm
